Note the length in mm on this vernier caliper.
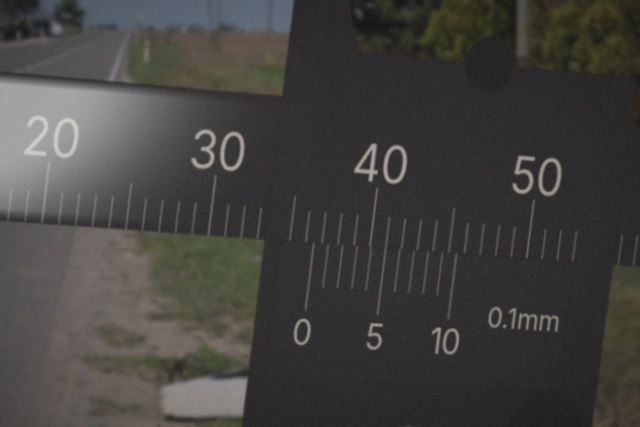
36.5 mm
